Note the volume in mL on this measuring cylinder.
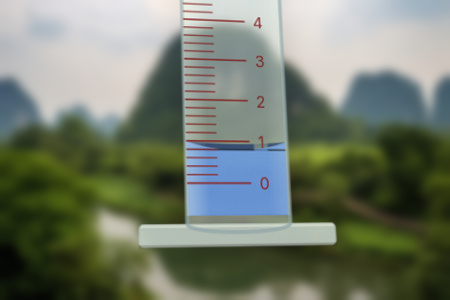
0.8 mL
